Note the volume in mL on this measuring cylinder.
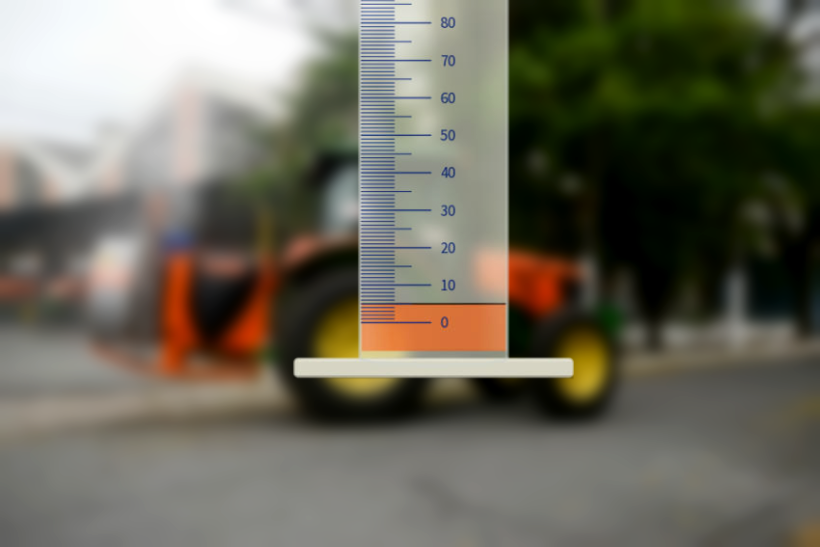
5 mL
